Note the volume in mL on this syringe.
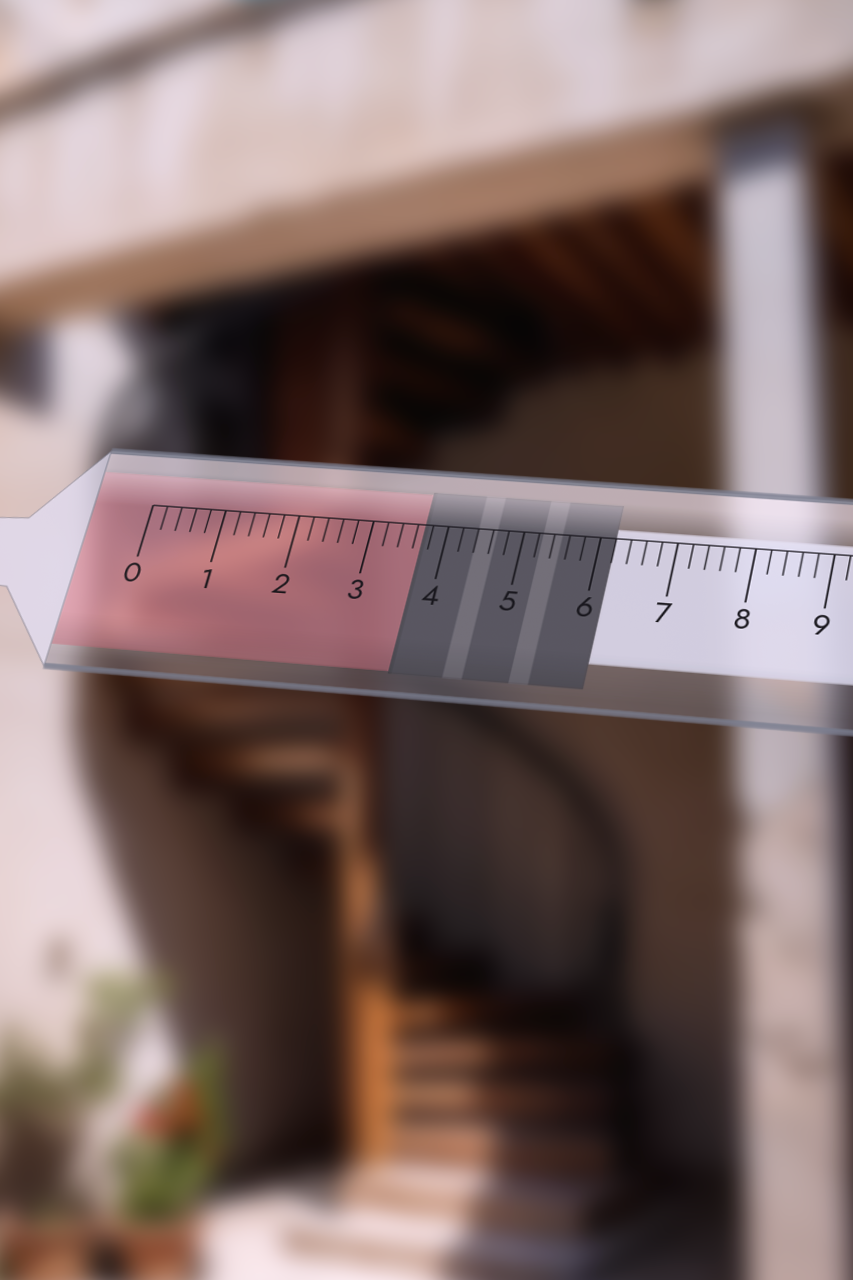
3.7 mL
